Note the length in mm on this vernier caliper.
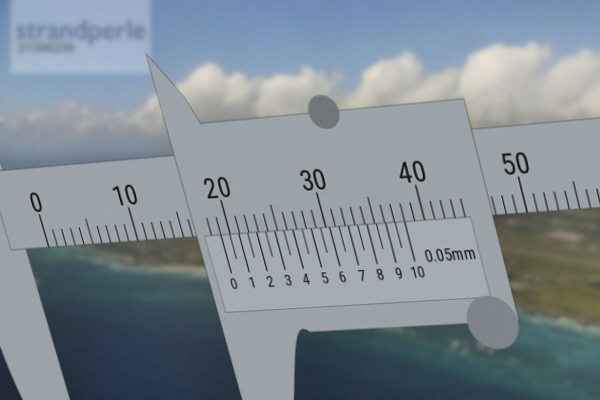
19.0 mm
